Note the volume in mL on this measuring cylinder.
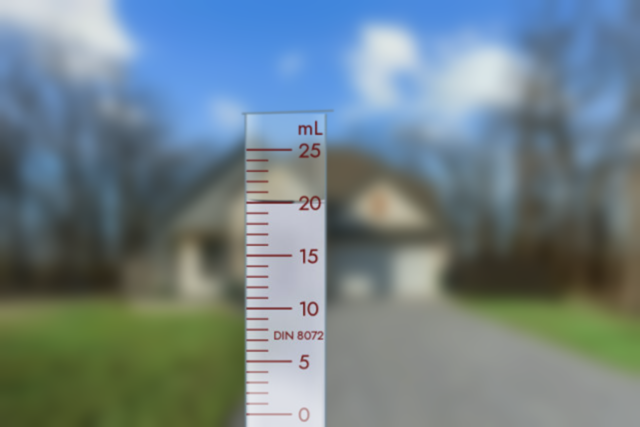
20 mL
